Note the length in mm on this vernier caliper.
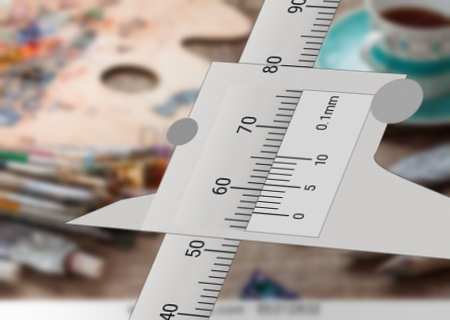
56.4 mm
